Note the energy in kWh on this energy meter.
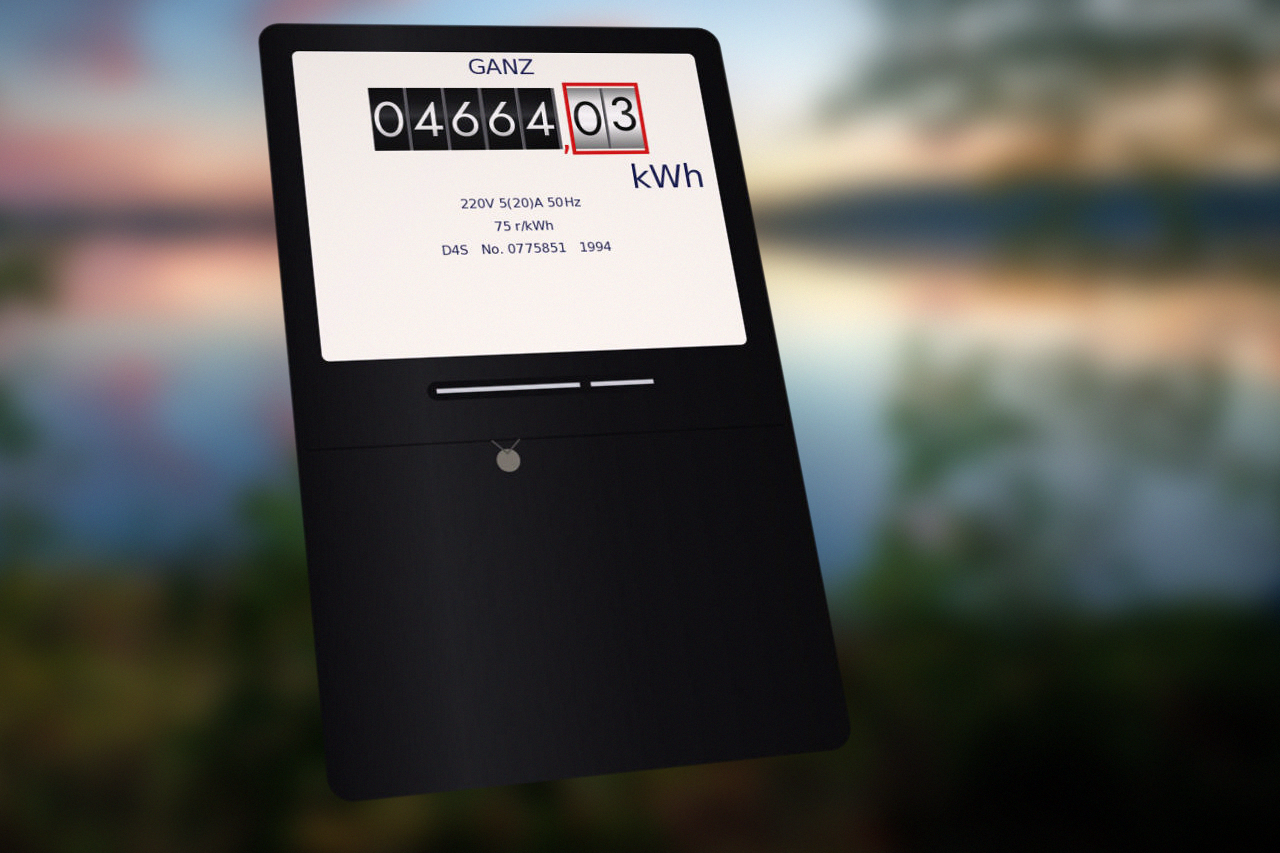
4664.03 kWh
